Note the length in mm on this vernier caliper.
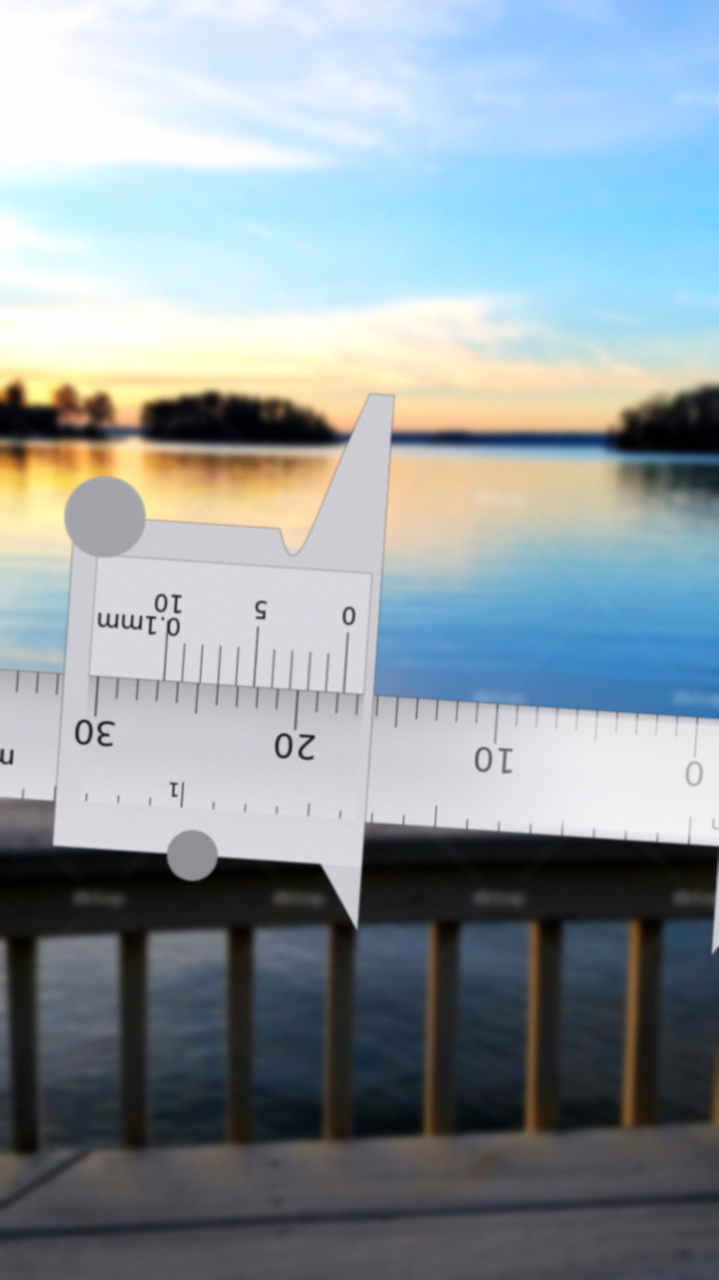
17.7 mm
